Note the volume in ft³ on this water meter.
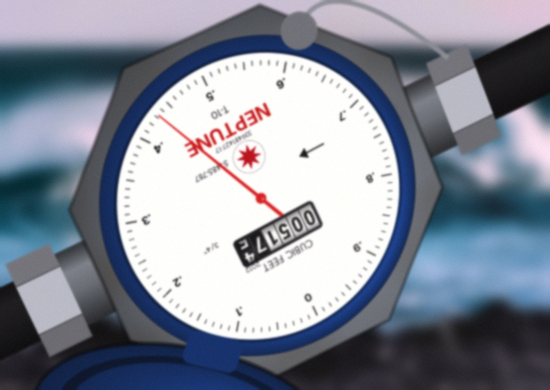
5174.43 ft³
